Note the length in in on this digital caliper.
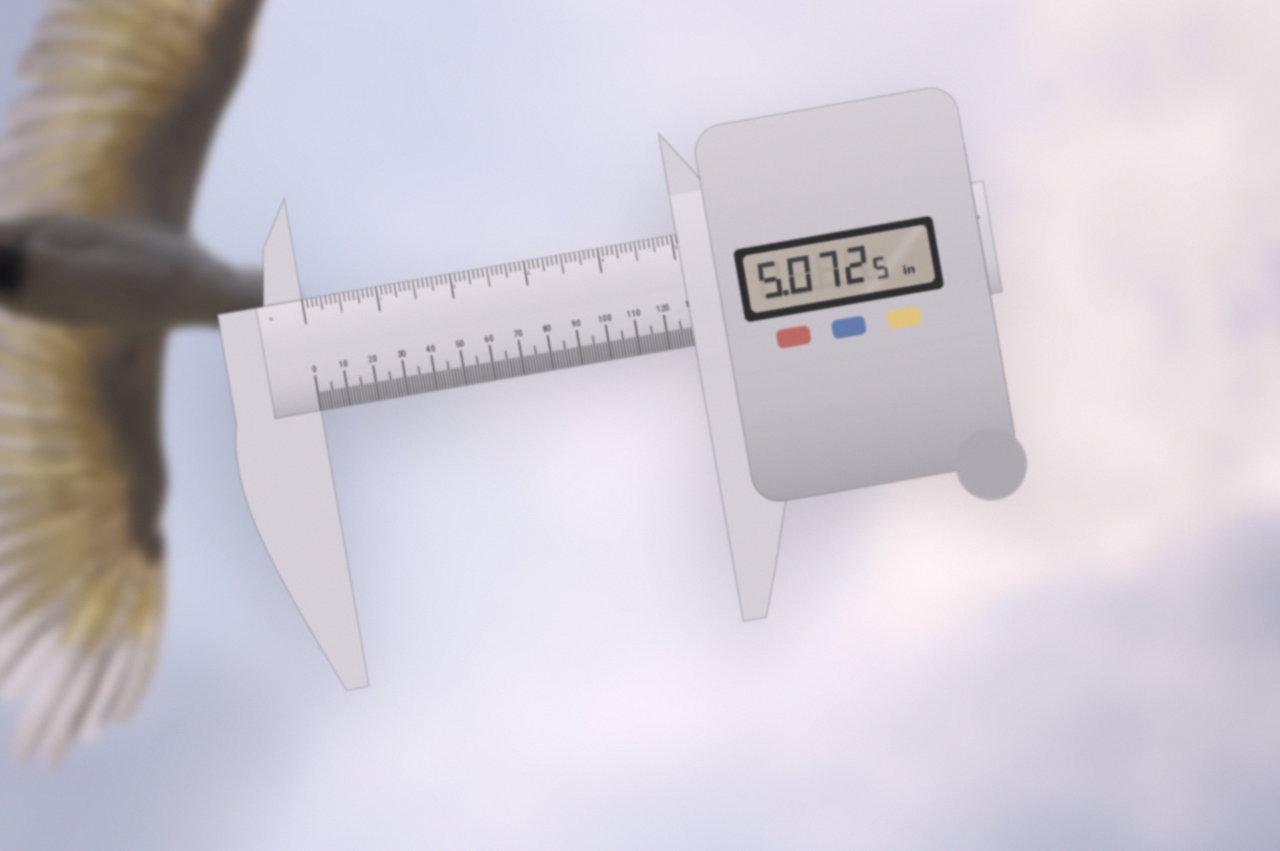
5.0725 in
